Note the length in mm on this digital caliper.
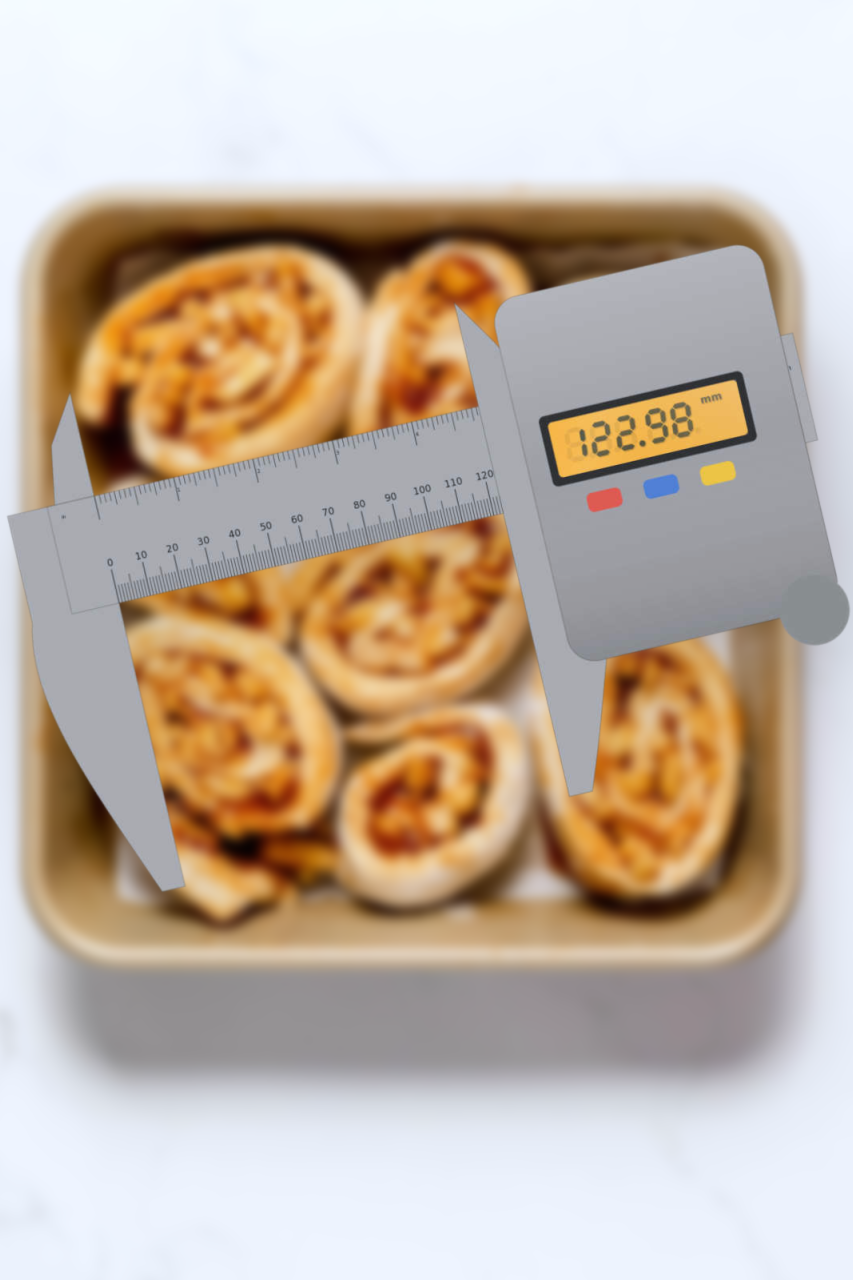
122.98 mm
